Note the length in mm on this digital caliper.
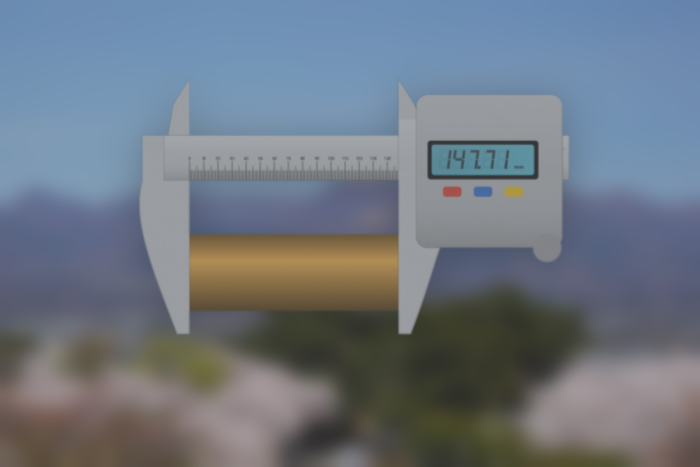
147.71 mm
